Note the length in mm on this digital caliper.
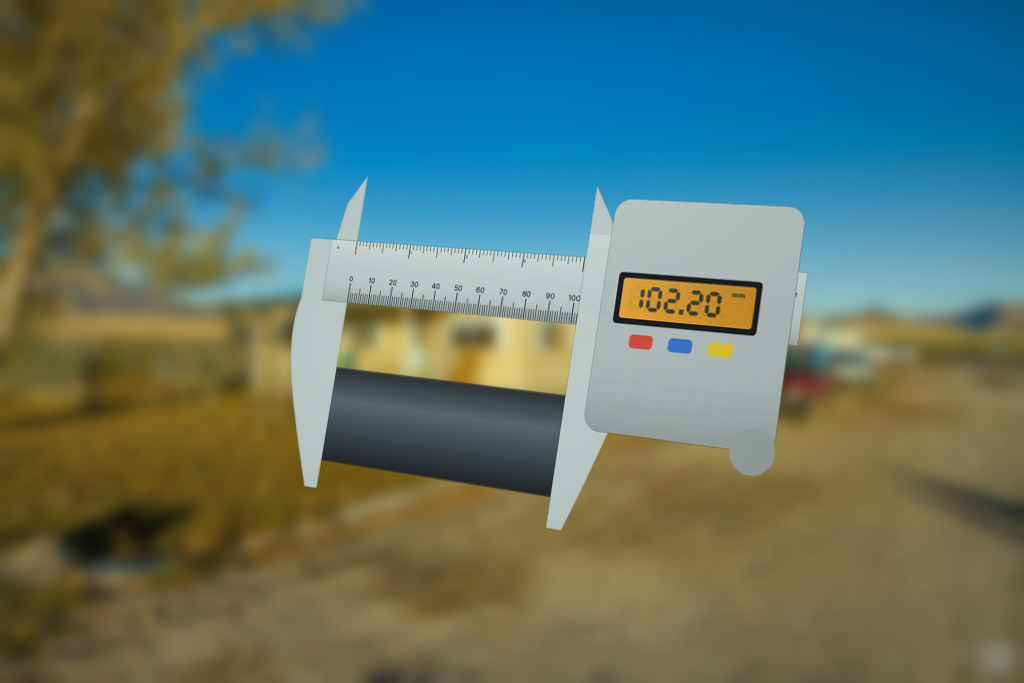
102.20 mm
